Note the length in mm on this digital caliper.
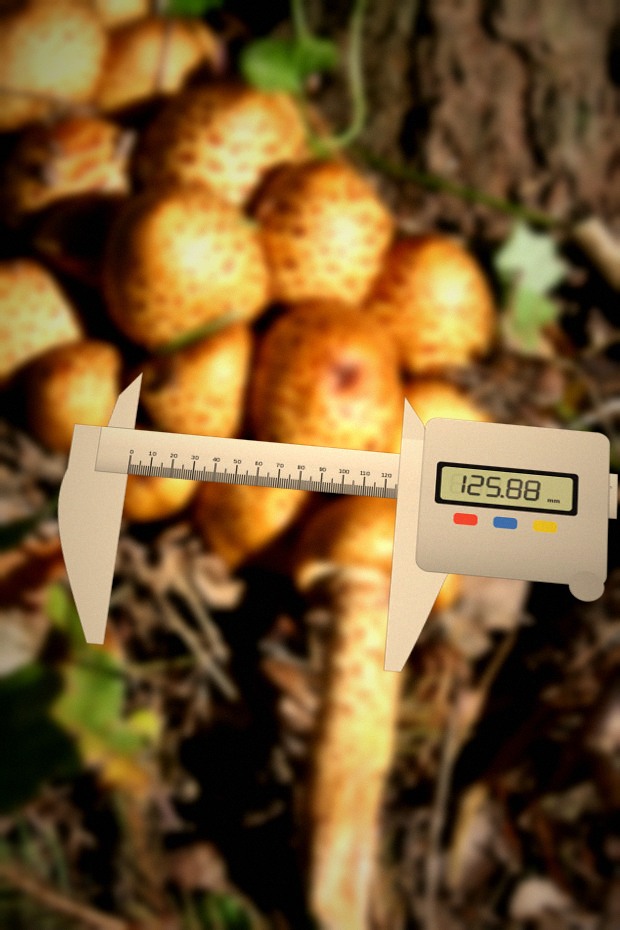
125.88 mm
